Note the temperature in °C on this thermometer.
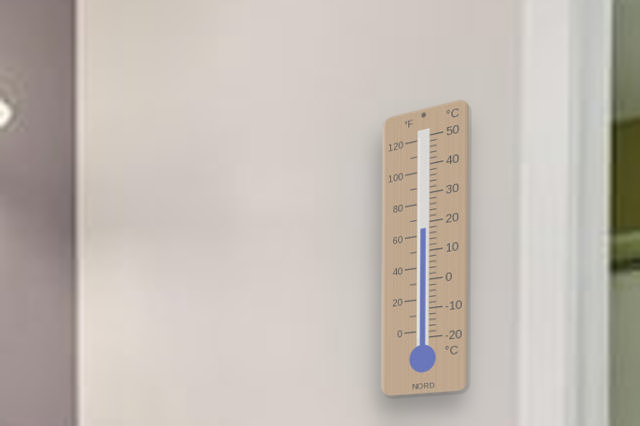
18 °C
